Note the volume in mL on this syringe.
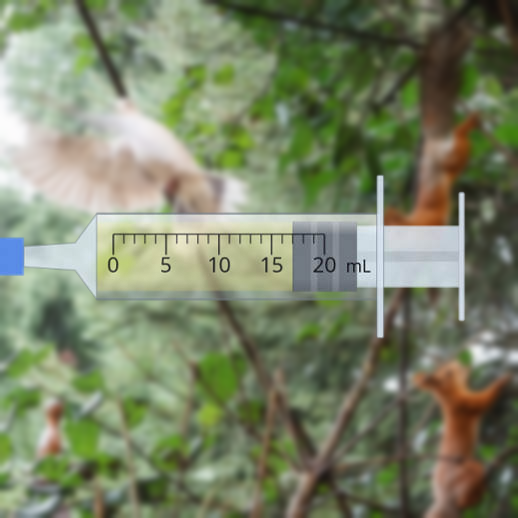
17 mL
